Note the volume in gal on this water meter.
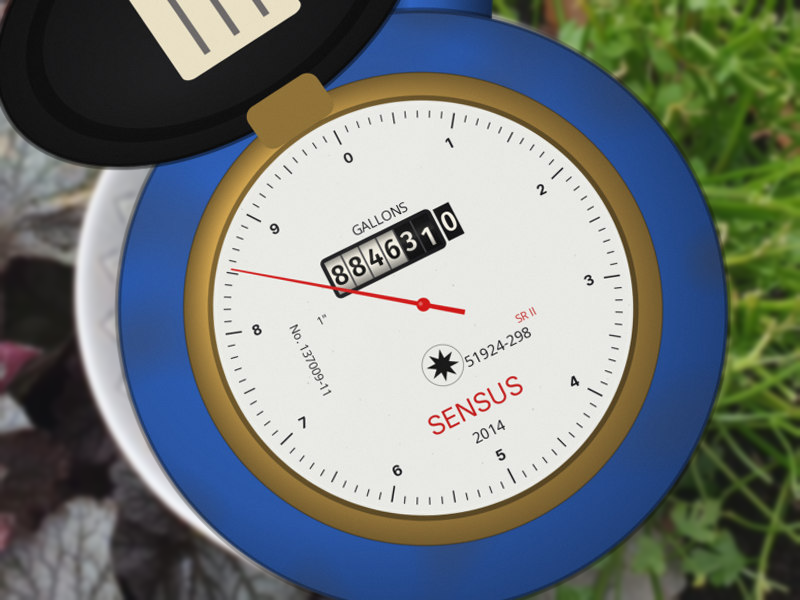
8846308.5 gal
